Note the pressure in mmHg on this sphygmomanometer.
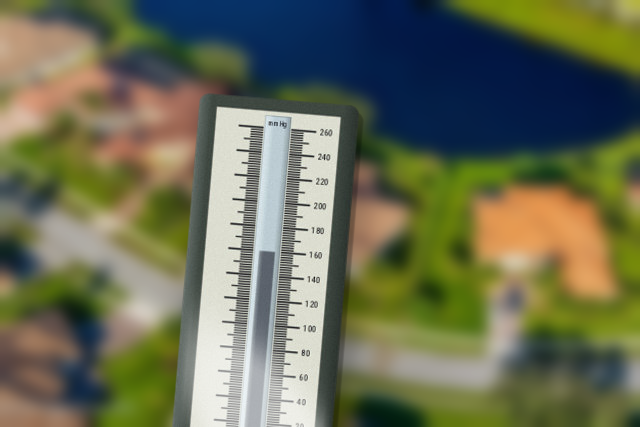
160 mmHg
